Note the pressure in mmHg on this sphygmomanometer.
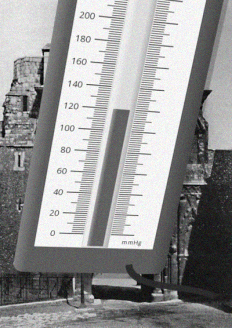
120 mmHg
